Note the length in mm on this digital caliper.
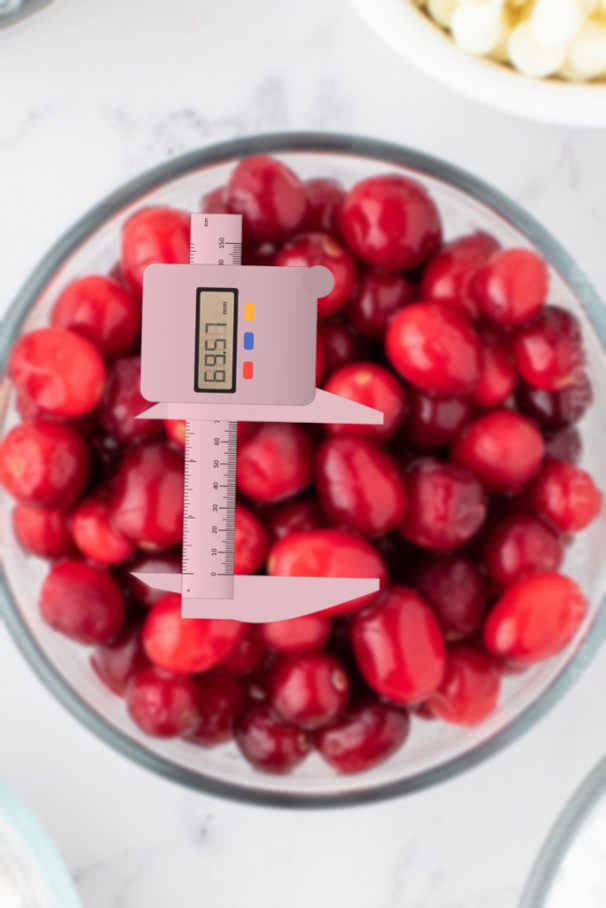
69.57 mm
